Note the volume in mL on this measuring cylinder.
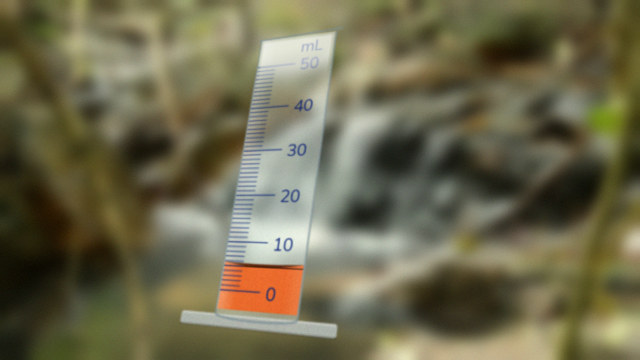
5 mL
